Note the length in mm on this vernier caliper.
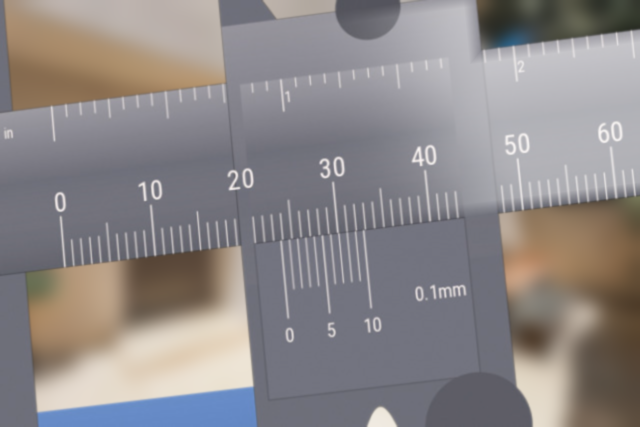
23.8 mm
